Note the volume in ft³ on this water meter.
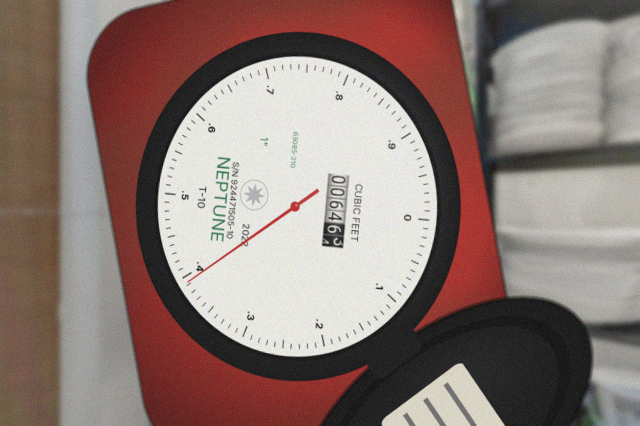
6463.39 ft³
